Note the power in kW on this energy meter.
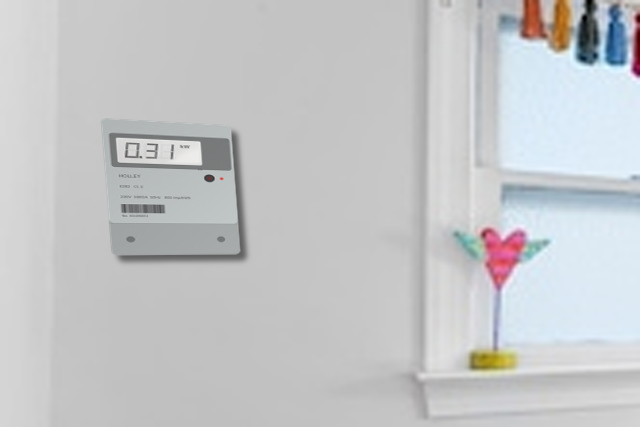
0.31 kW
